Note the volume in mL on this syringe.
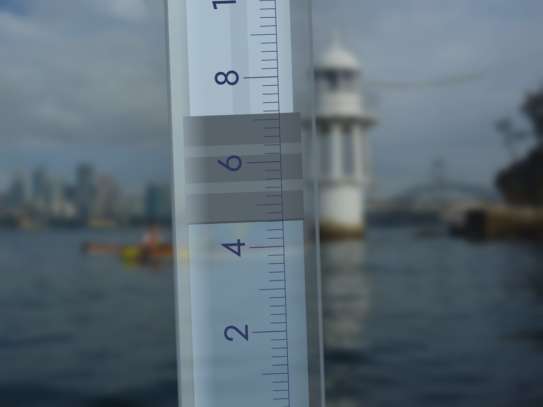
4.6 mL
